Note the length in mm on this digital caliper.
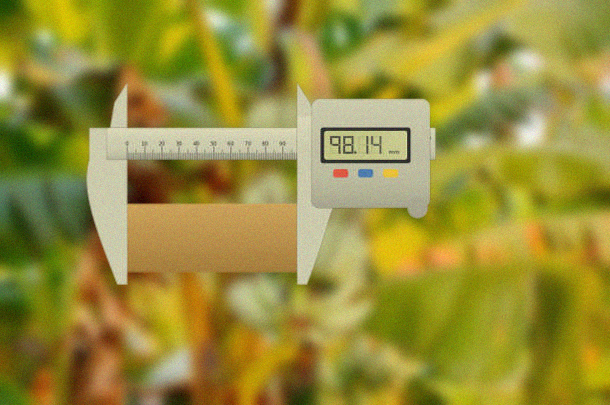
98.14 mm
